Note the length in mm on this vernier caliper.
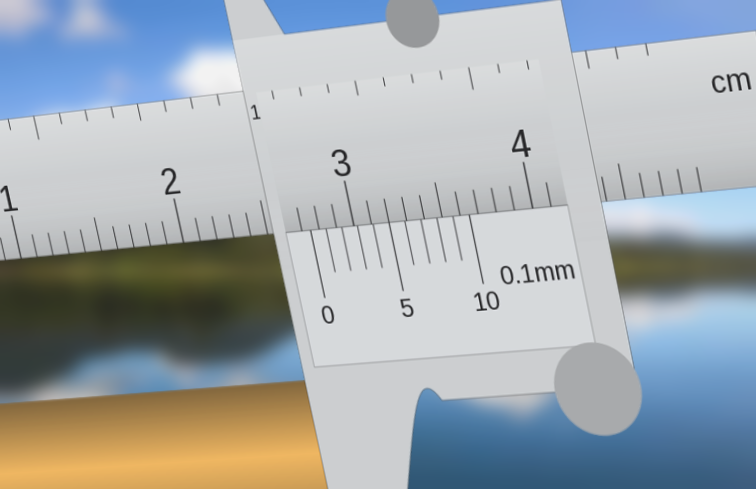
27.5 mm
